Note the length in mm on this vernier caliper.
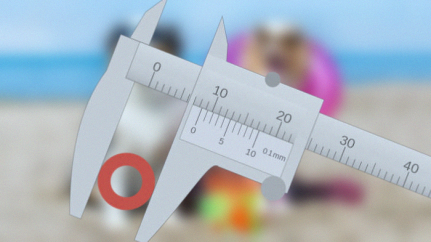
8.4 mm
